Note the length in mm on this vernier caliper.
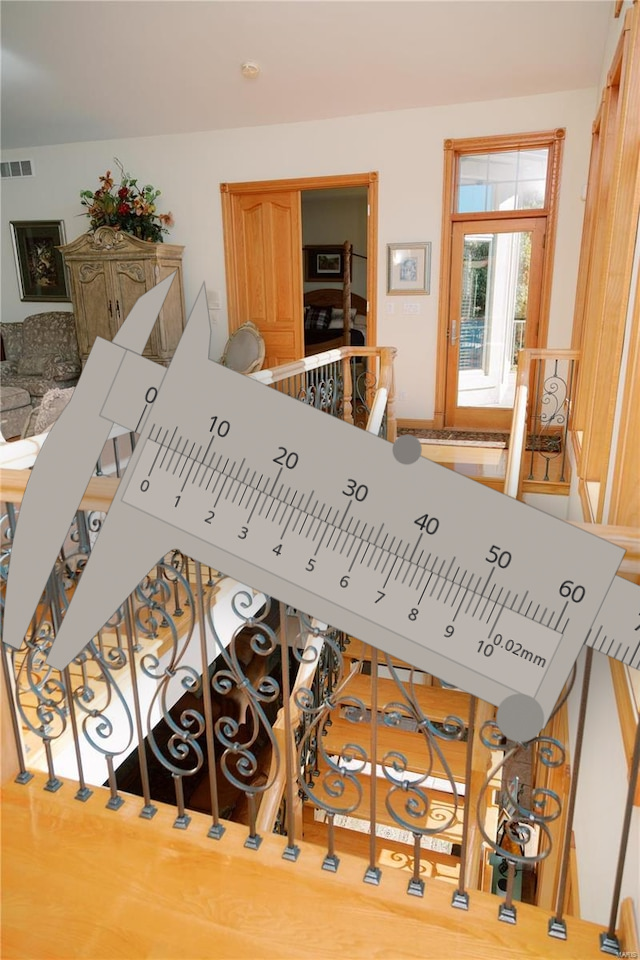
4.0 mm
